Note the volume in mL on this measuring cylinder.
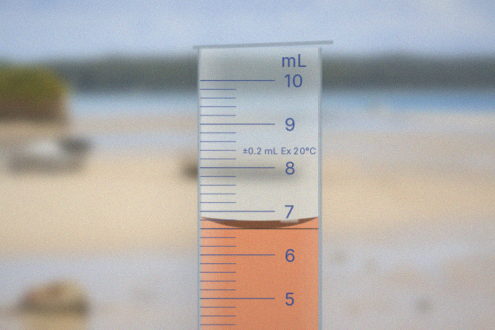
6.6 mL
